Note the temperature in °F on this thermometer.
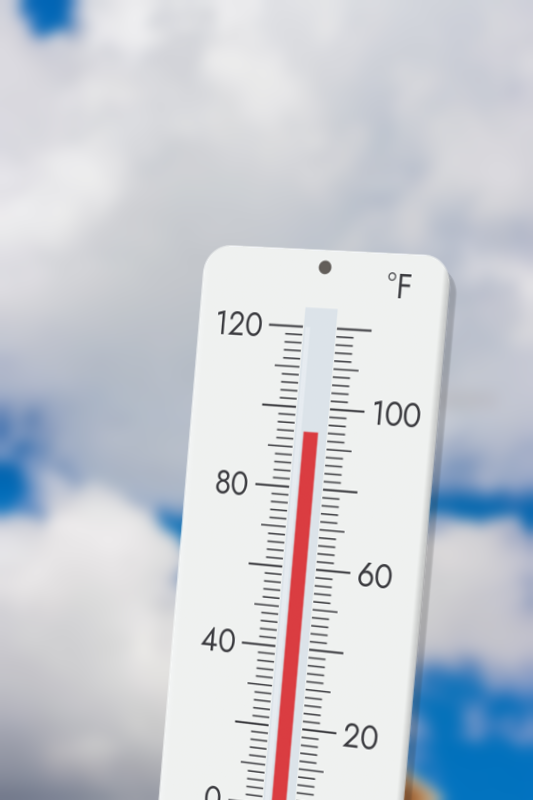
94 °F
